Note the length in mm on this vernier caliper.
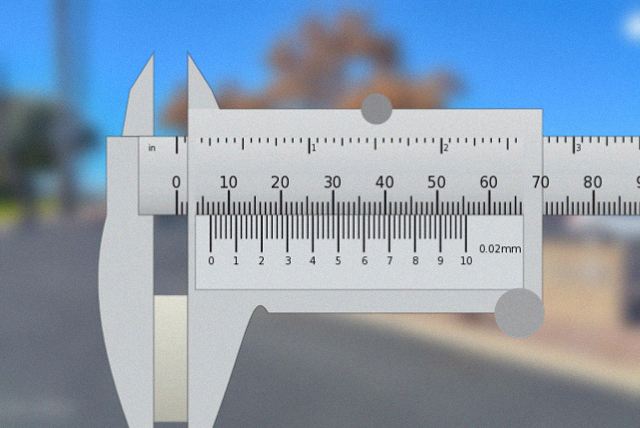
6.5 mm
